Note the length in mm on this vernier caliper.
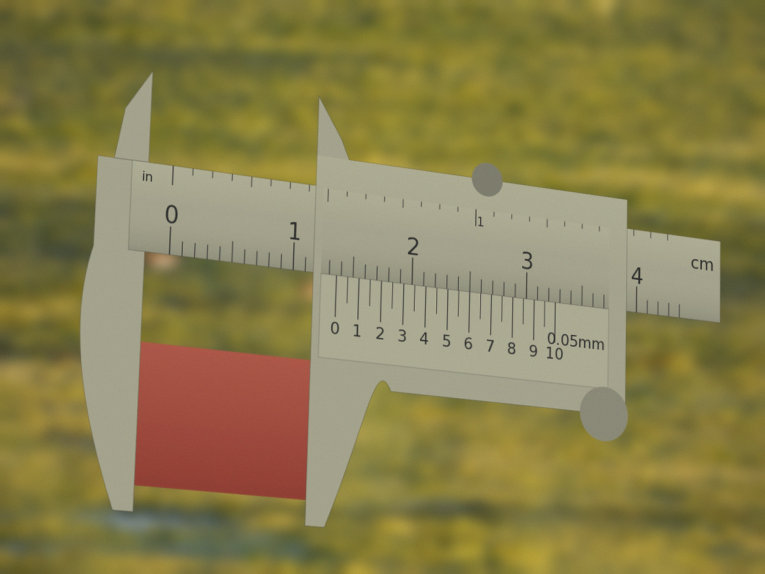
13.6 mm
